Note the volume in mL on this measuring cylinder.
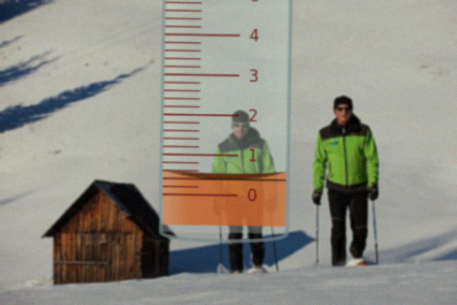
0.4 mL
